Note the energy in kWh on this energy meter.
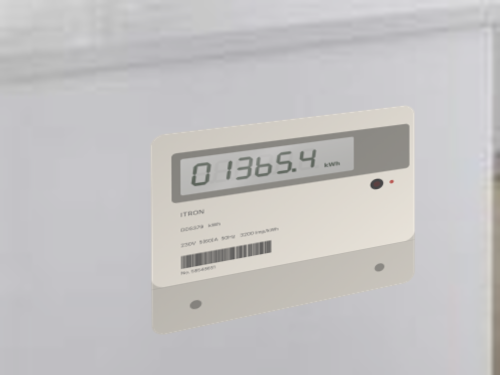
1365.4 kWh
